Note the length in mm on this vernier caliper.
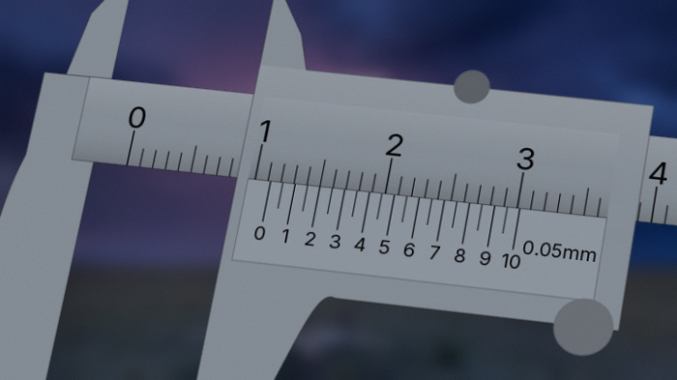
11.2 mm
